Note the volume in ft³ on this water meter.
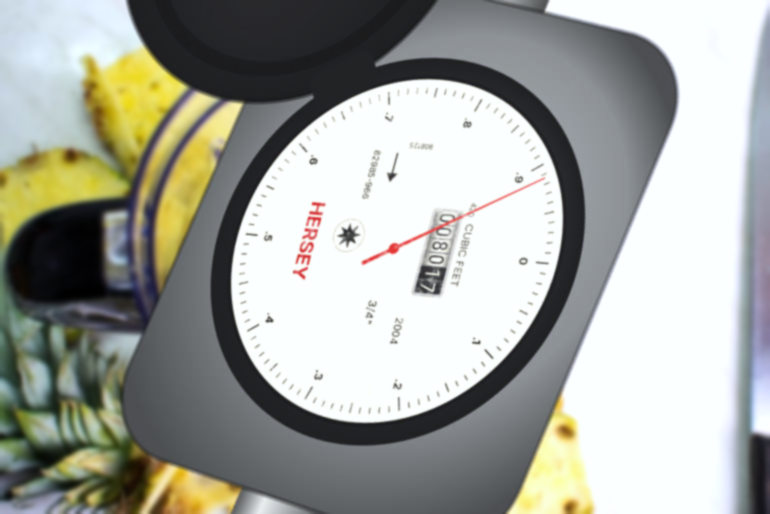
8016.91 ft³
